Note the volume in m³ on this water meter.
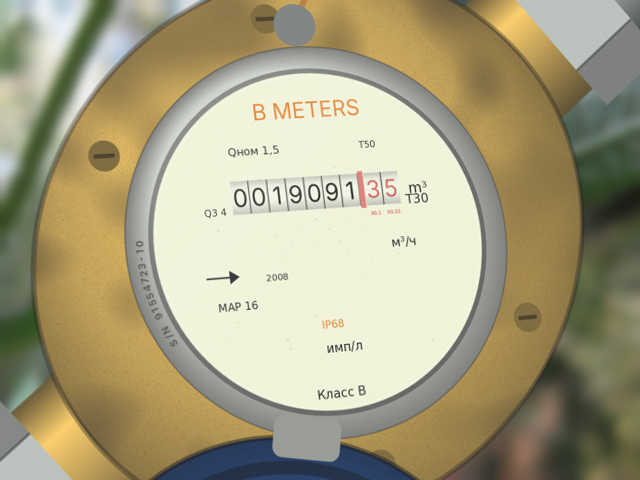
19091.35 m³
